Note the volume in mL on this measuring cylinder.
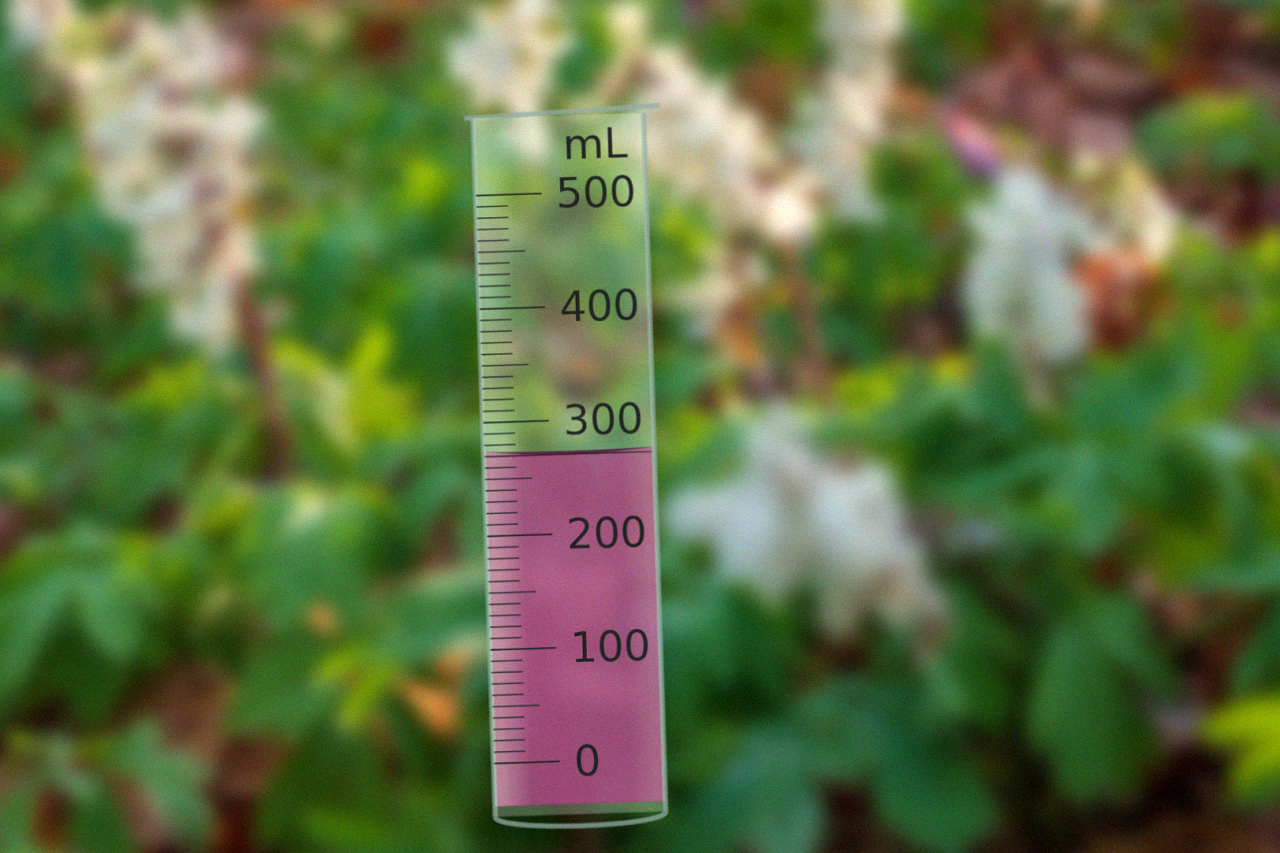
270 mL
